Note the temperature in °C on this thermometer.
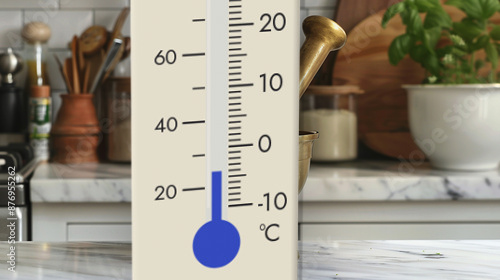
-4 °C
